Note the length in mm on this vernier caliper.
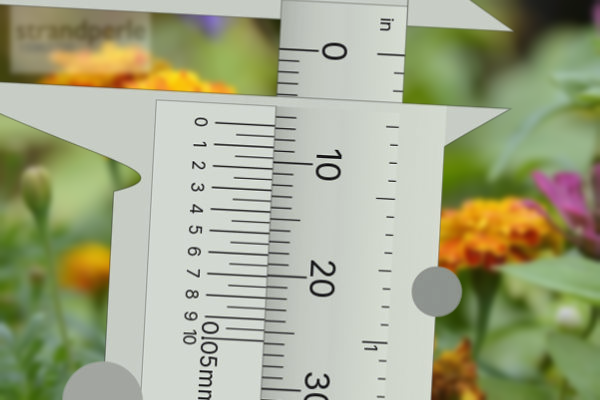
6.8 mm
